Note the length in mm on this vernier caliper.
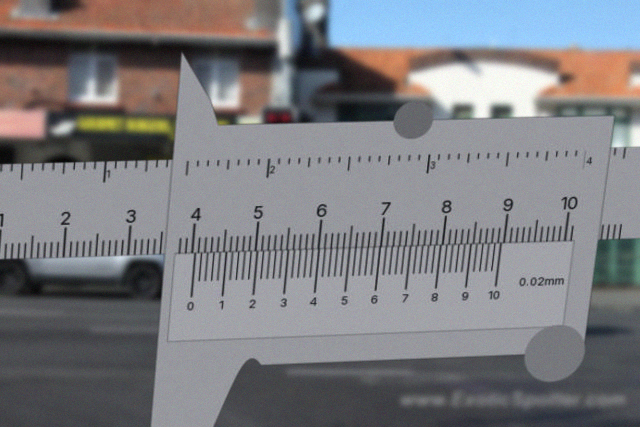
40.5 mm
